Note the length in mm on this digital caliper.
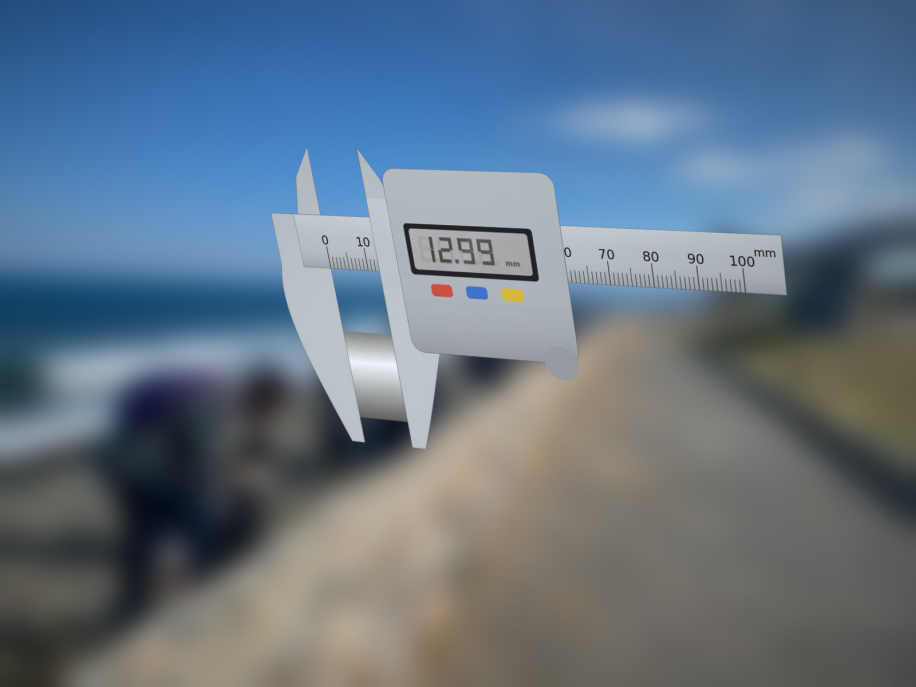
12.99 mm
